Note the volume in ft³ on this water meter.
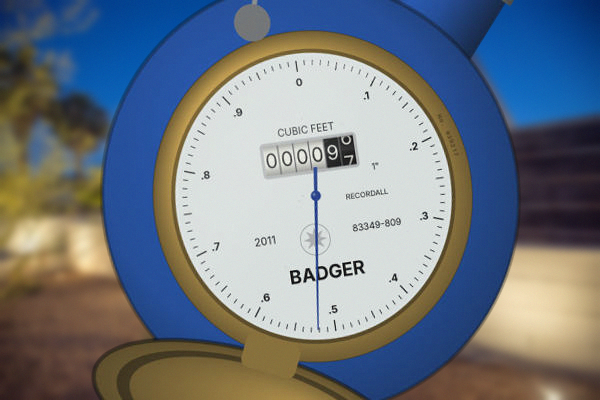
96.52 ft³
